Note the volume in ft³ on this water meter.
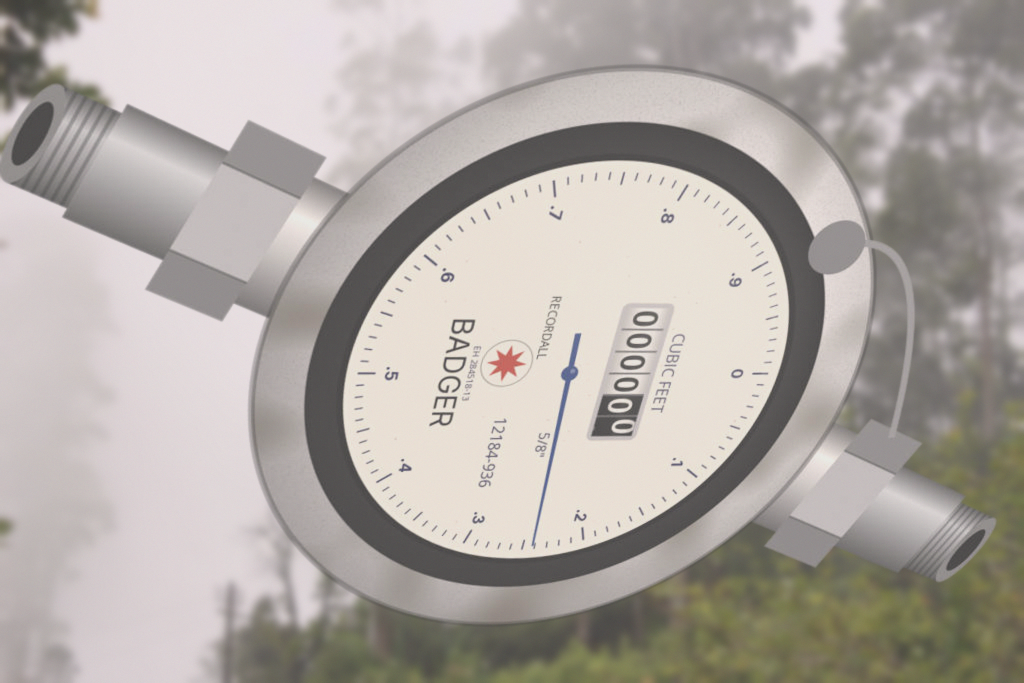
0.24 ft³
